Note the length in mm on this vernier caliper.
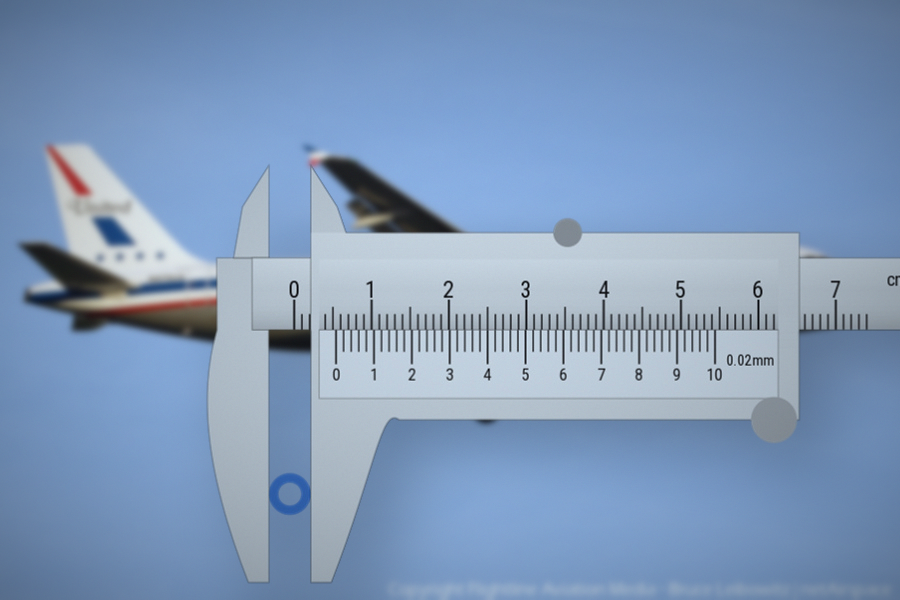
5.4 mm
